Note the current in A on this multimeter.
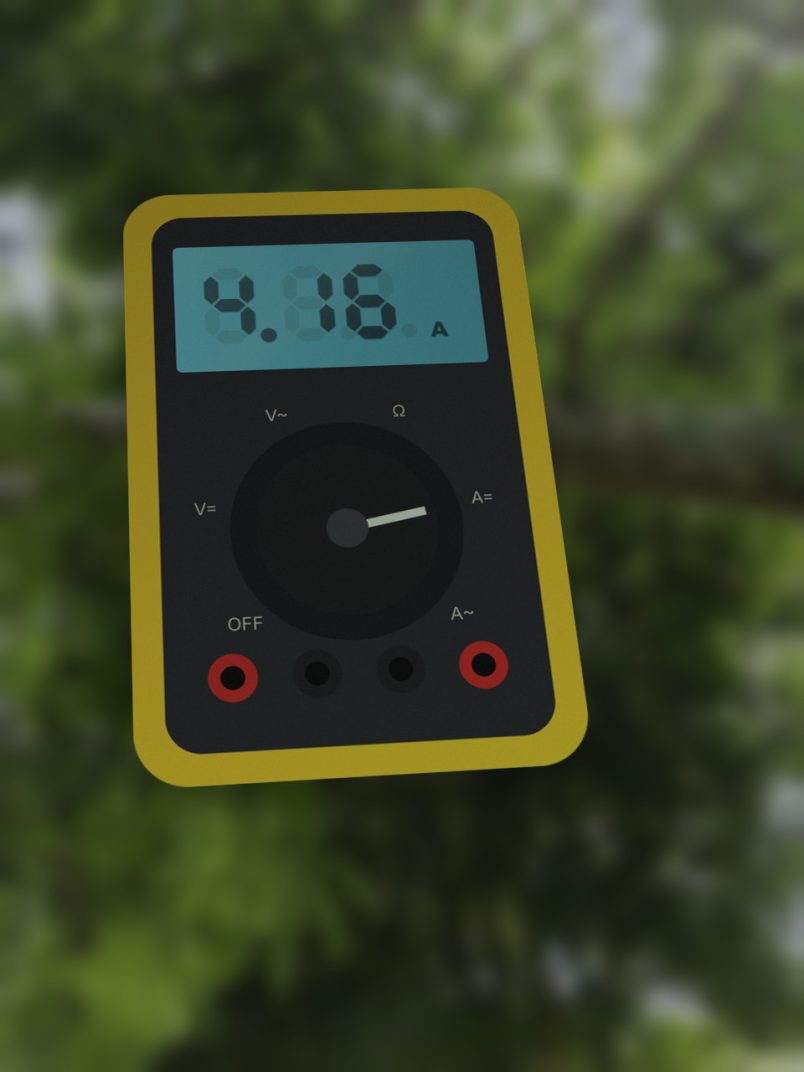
4.16 A
